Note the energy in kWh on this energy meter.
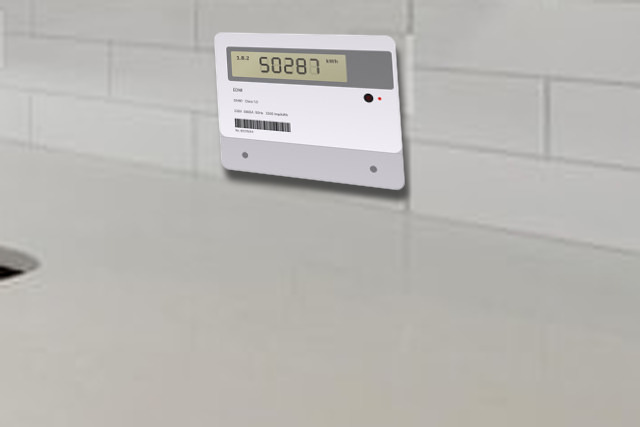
50287 kWh
